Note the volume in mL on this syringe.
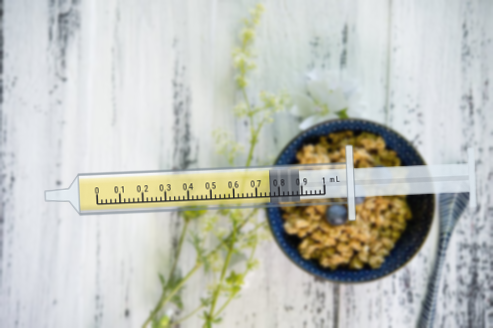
0.76 mL
